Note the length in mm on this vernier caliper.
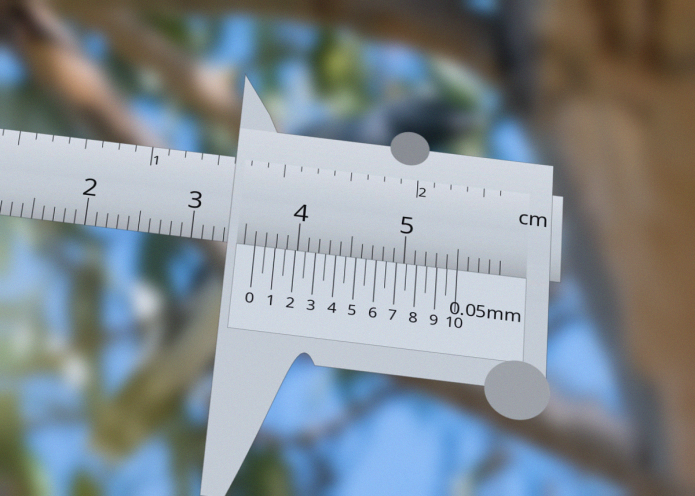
36.0 mm
